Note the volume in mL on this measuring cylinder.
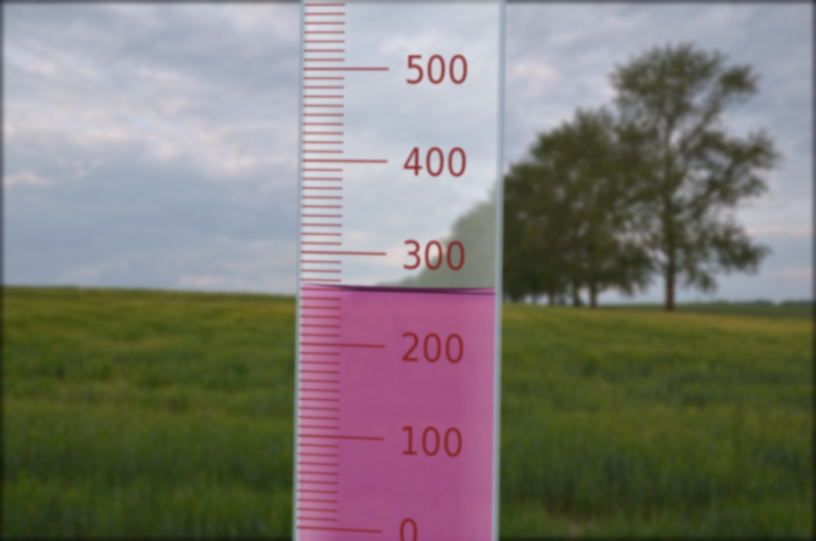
260 mL
